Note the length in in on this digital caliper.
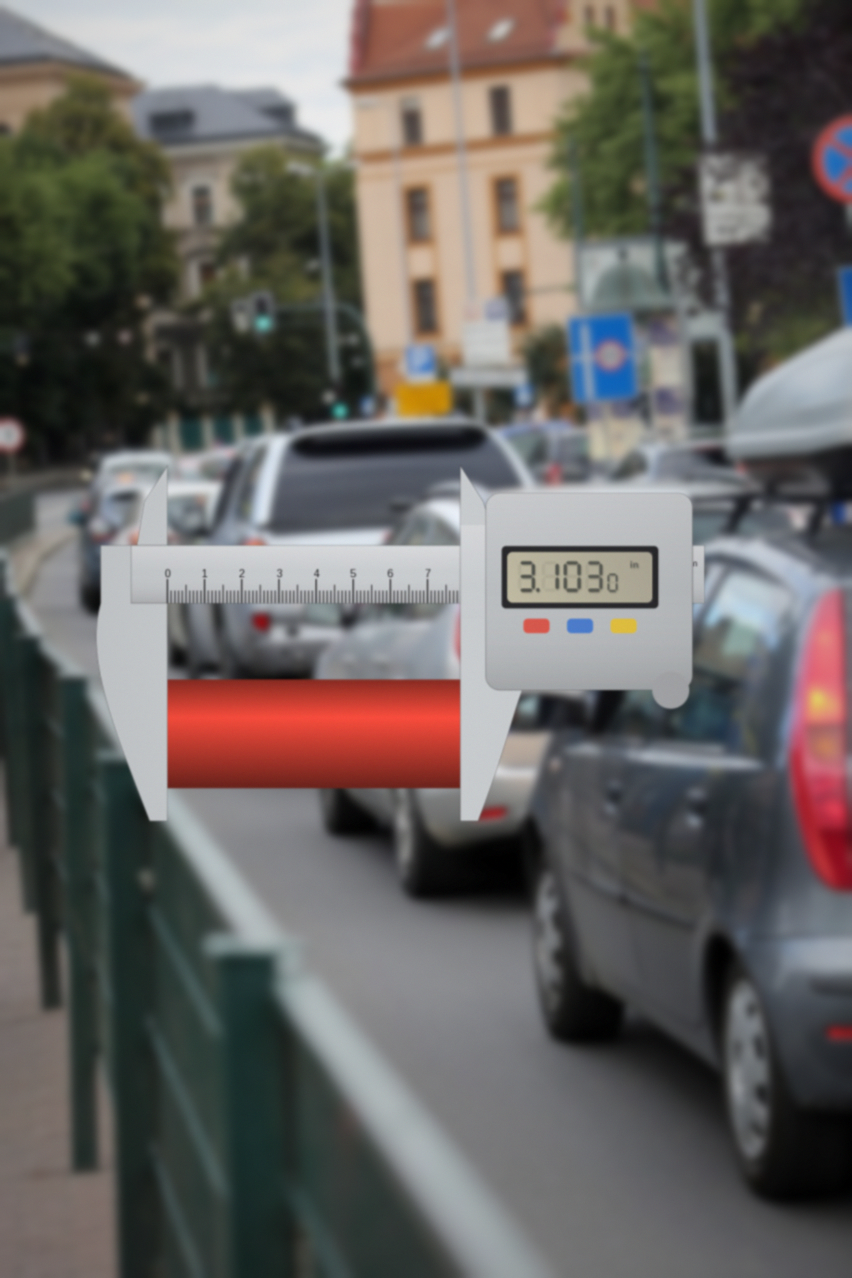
3.1030 in
